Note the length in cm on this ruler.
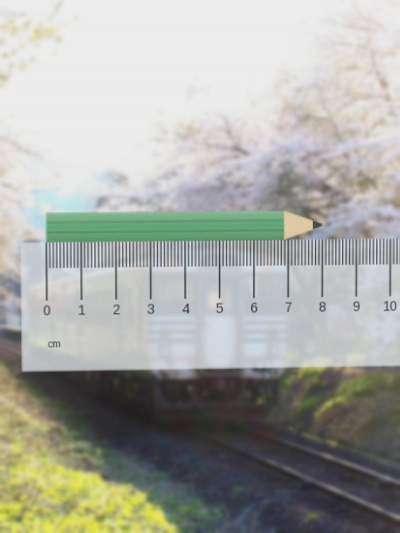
8 cm
